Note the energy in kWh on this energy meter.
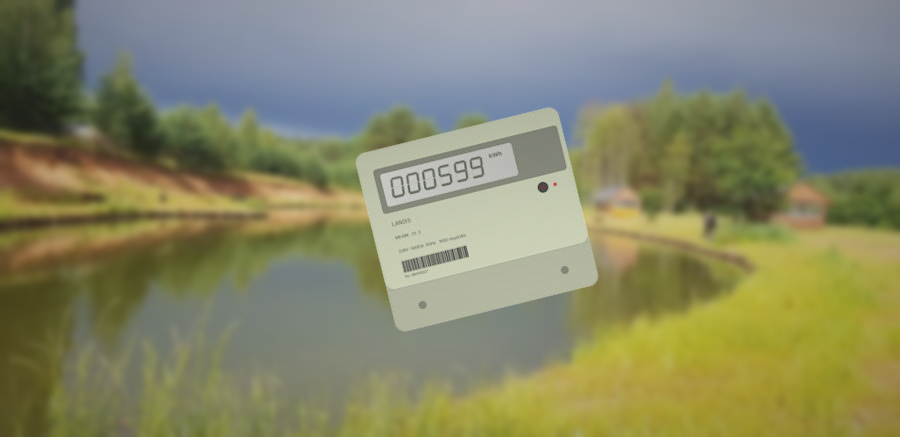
599 kWh
